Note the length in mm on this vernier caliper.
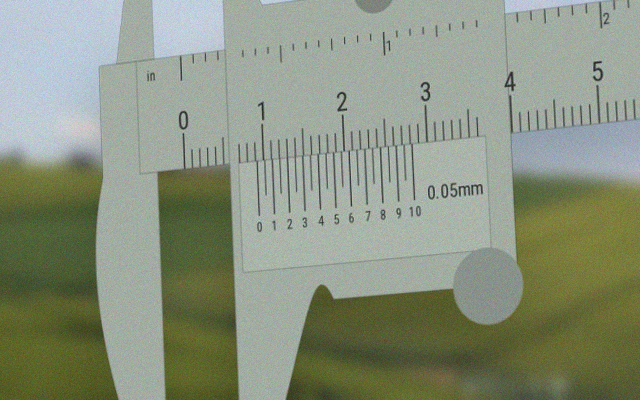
9.2 mm
